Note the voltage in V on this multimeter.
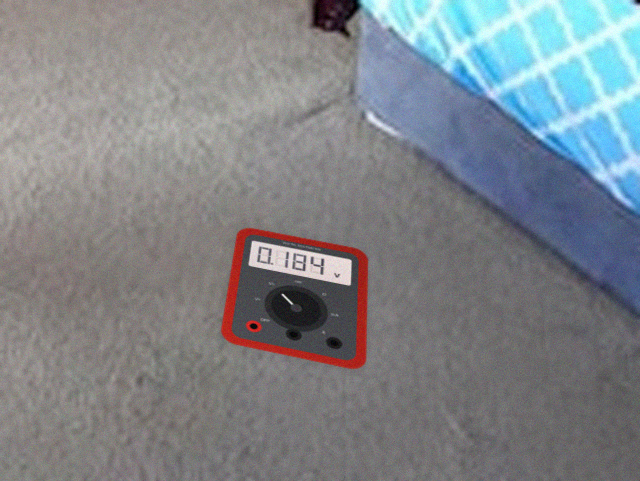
0.184 V
